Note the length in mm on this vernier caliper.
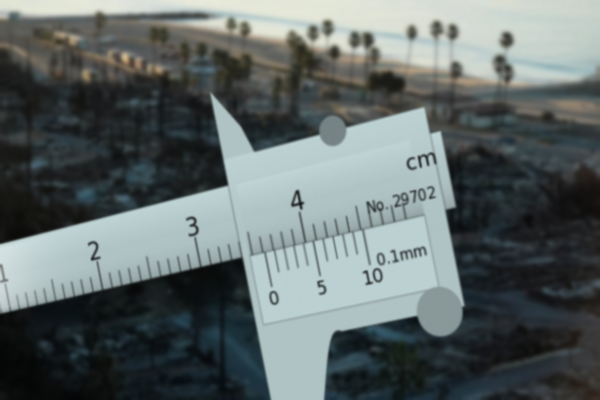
36.2 mm
